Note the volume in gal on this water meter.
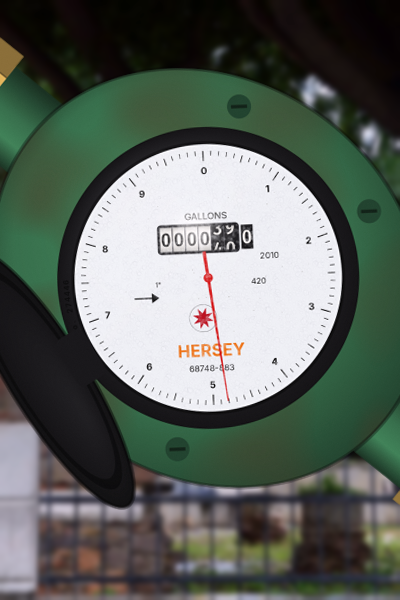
394.8 gal
